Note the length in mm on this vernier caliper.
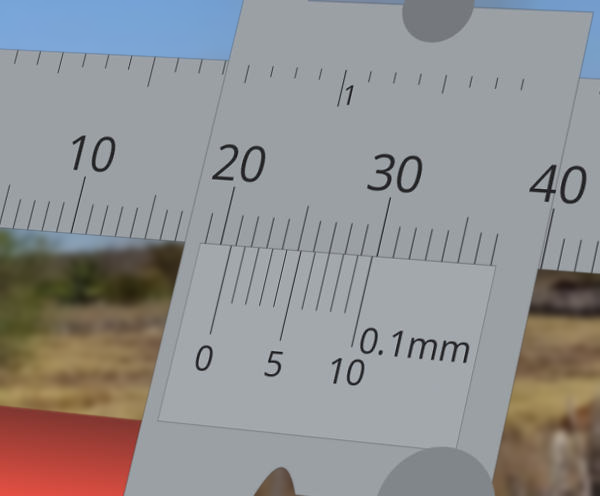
20.7 mm
